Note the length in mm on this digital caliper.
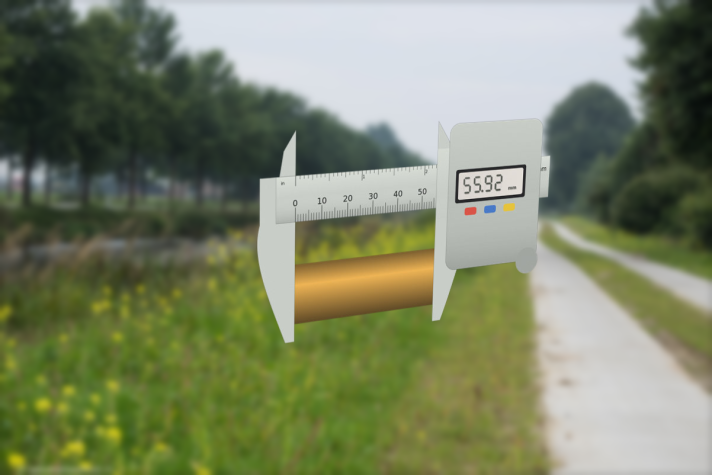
55.92 mm
